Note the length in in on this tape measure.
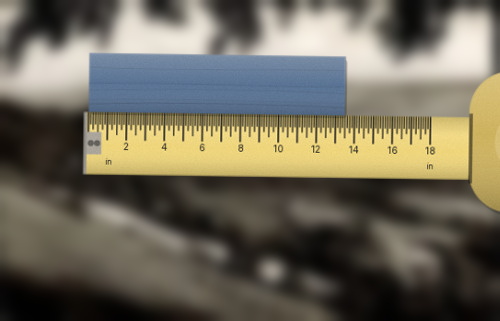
13.5 in
